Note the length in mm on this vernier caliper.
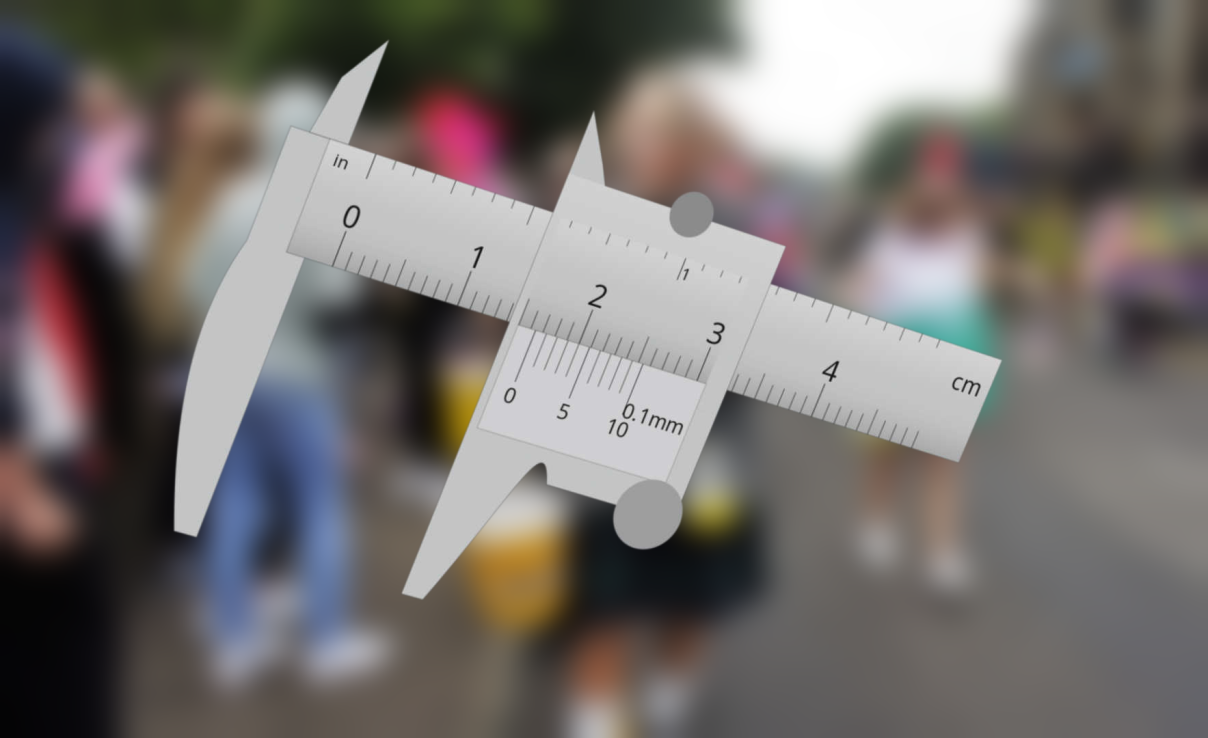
16.4 mm
